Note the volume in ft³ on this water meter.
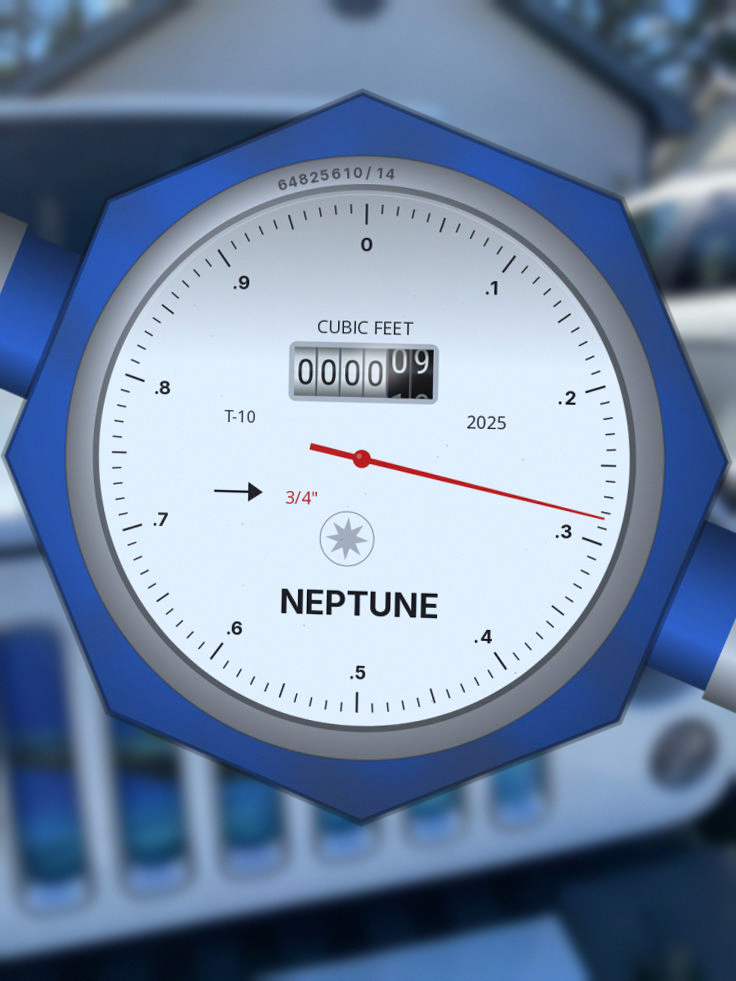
9.28 ft³
